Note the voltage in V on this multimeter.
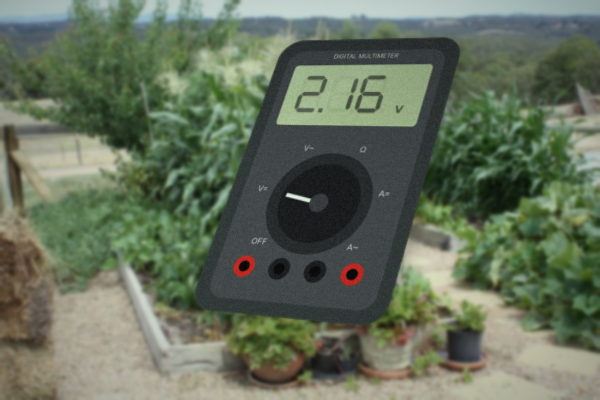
2.16 V
